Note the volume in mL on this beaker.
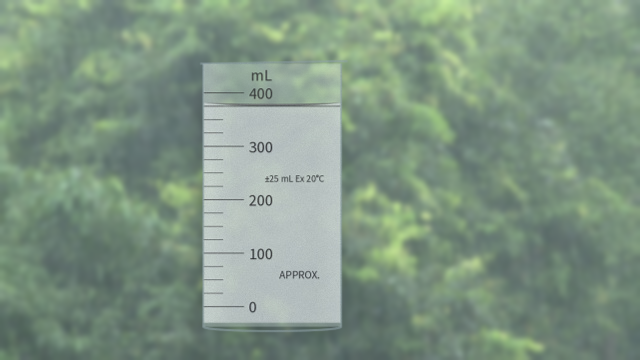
375 mL
